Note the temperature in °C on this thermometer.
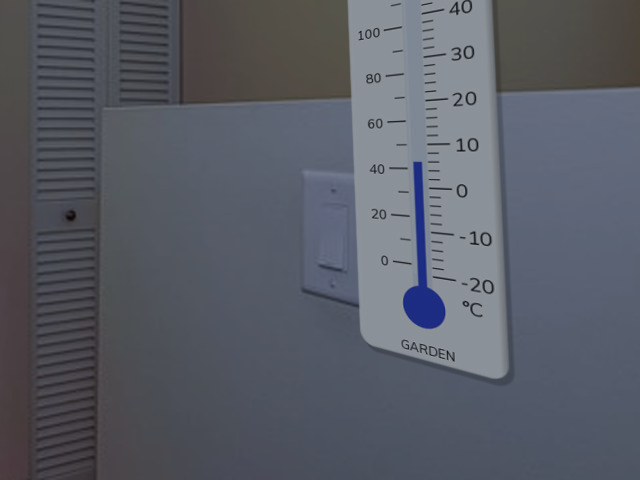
6 °C
